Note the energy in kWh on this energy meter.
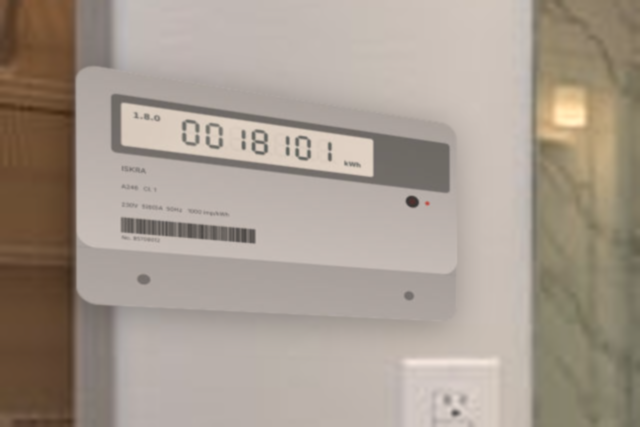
18101 kWh
